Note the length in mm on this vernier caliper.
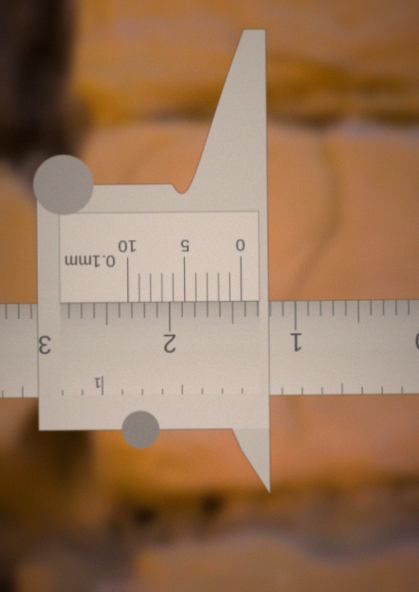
14.3 mm
